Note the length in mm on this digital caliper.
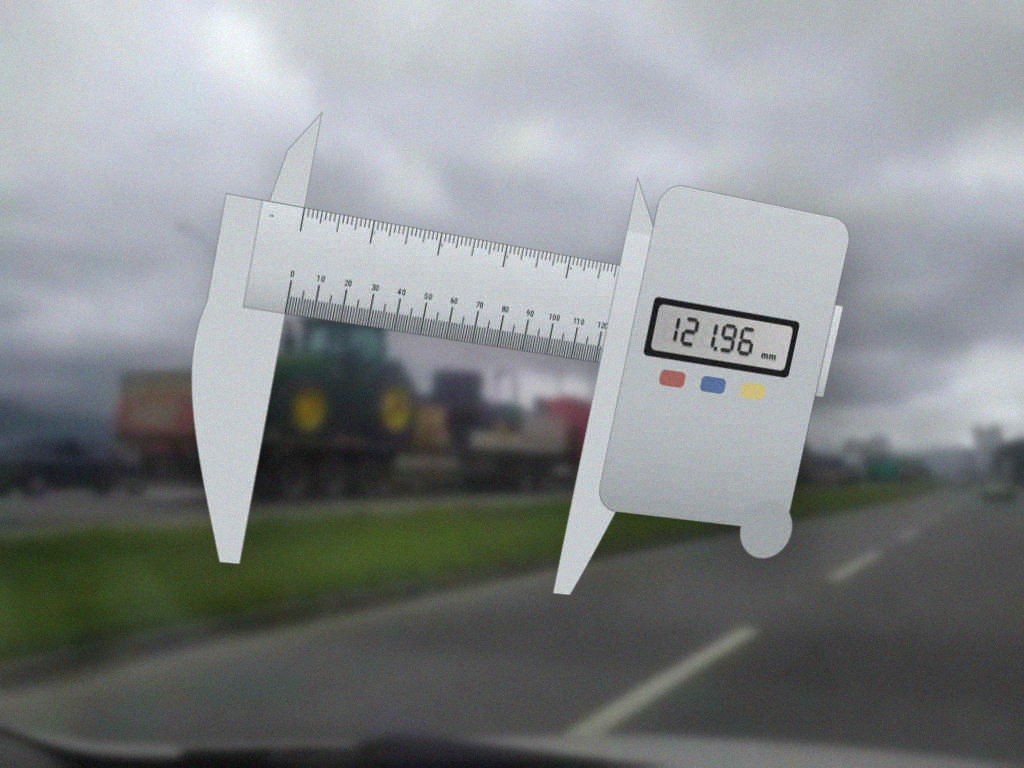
121.96 mm
